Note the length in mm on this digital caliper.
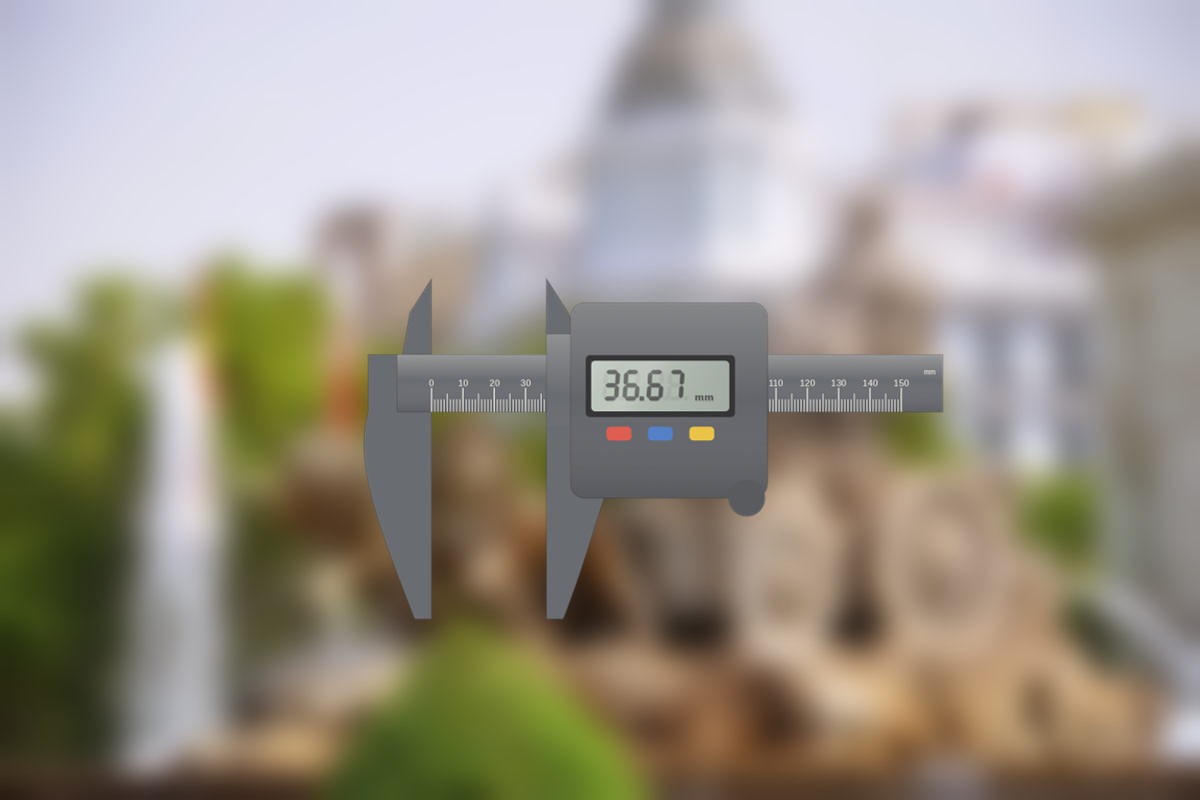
36.67 mm
